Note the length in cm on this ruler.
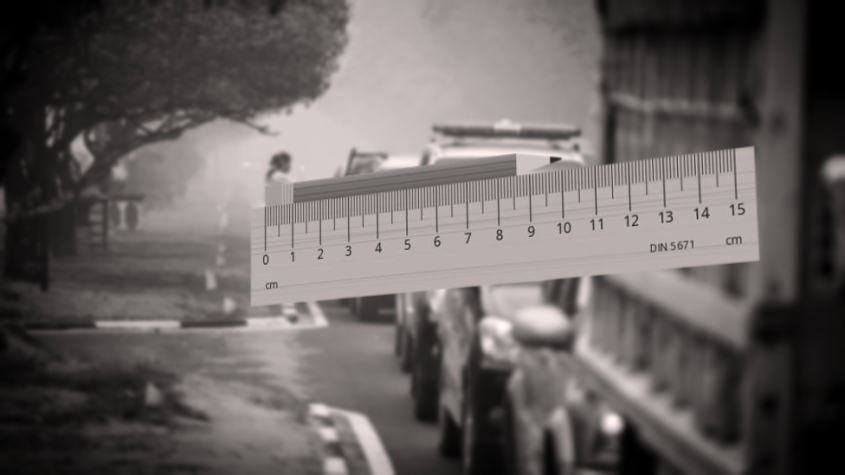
10 cm
